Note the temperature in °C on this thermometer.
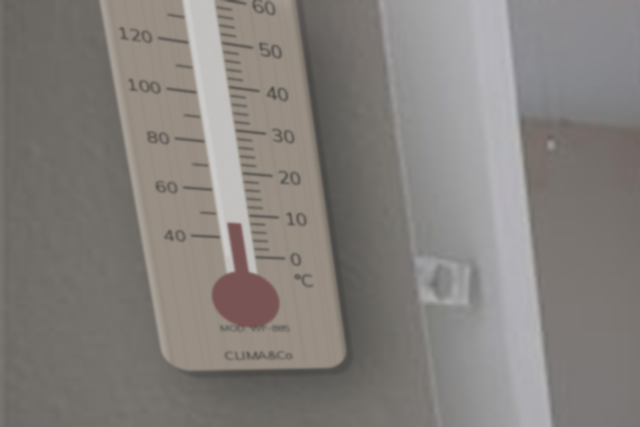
8 °C
